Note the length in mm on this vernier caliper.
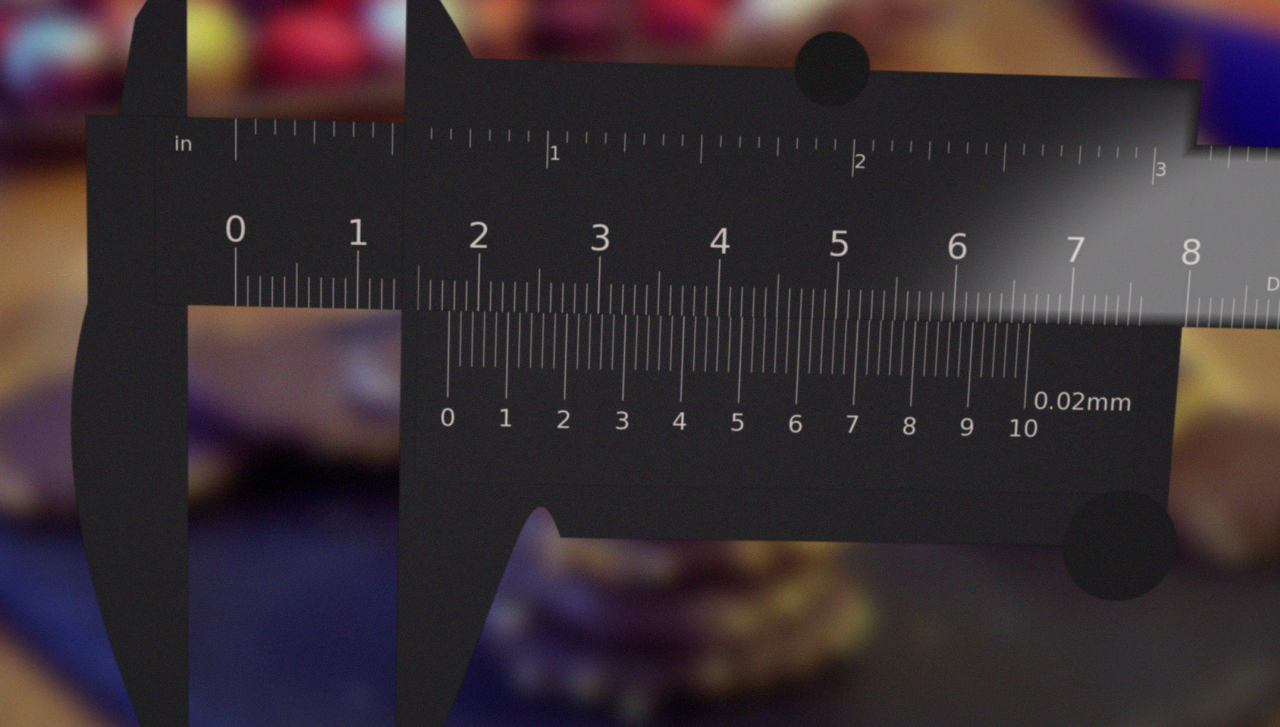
17.6 mm
